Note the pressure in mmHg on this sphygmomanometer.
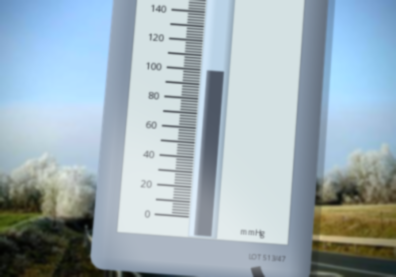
100 mmHg
